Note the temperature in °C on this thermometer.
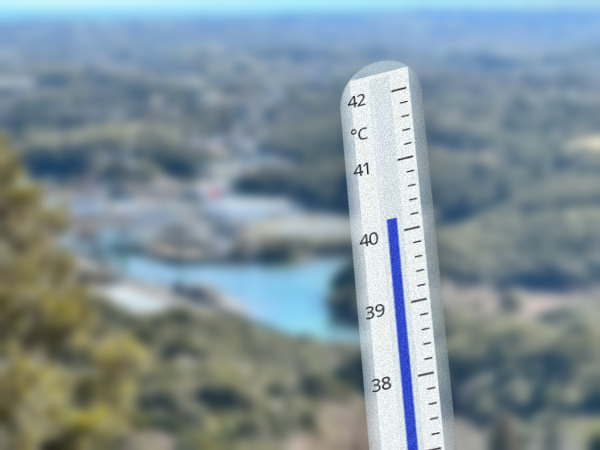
40.2 °C
